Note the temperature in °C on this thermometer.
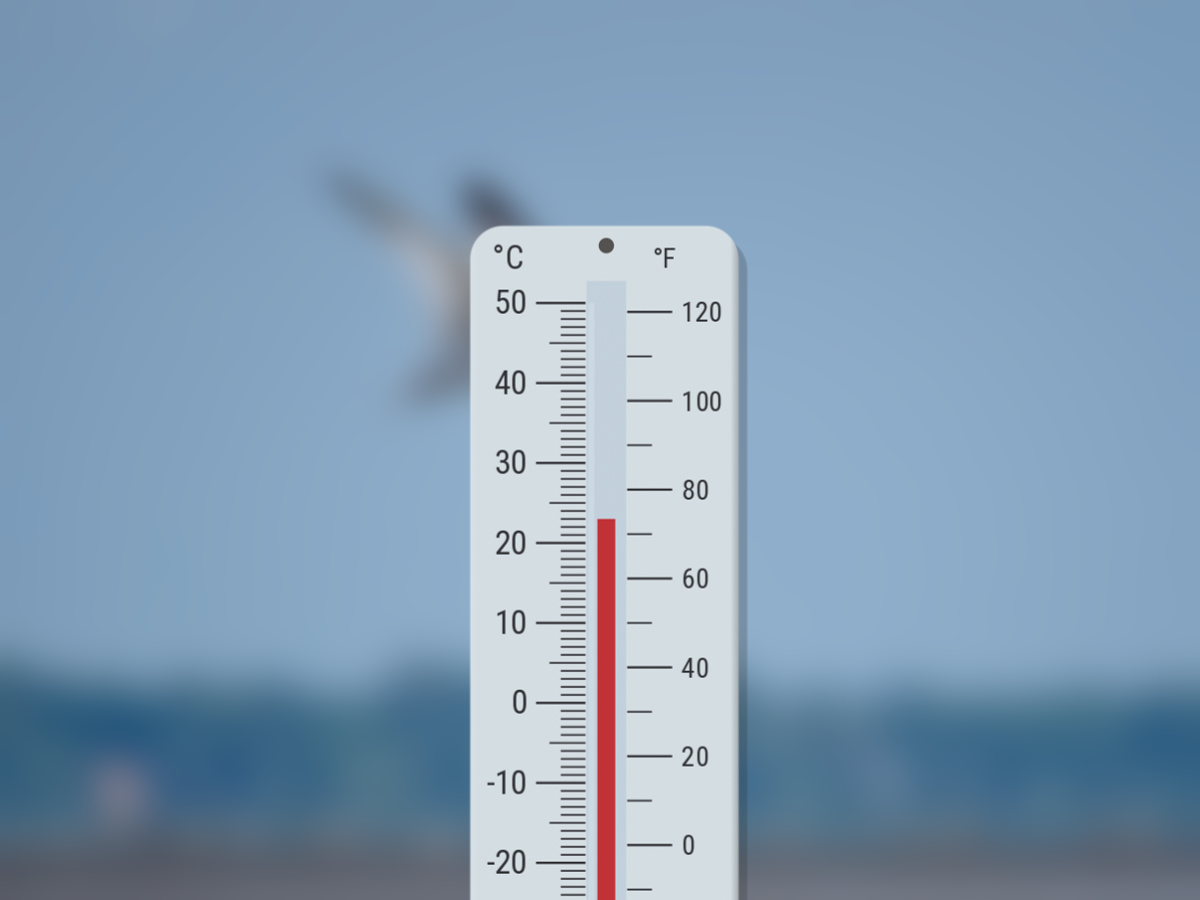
23 °C
